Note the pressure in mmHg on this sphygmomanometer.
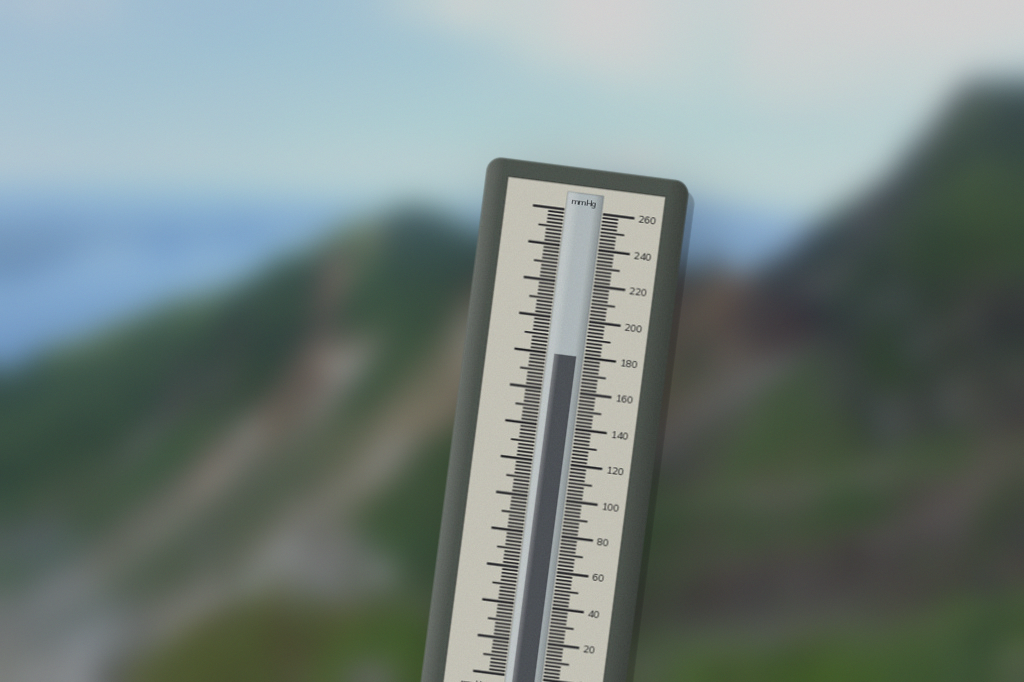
180 mmHg
